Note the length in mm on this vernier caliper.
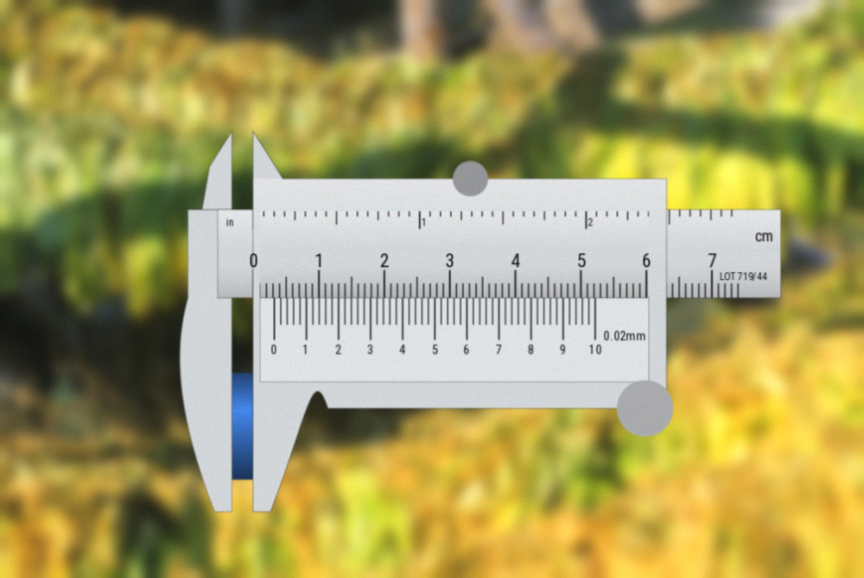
3.2 mm
